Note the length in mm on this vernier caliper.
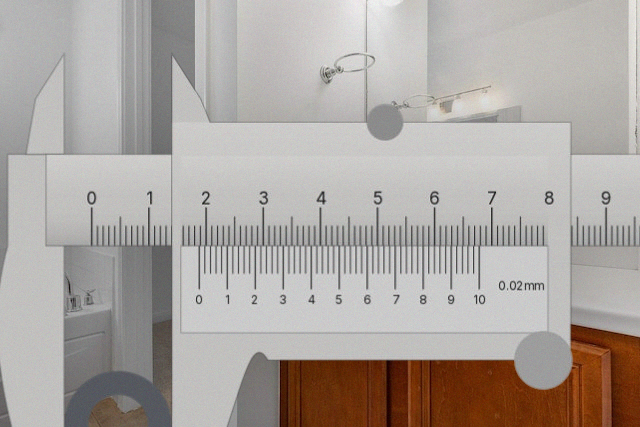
18.8 mm
